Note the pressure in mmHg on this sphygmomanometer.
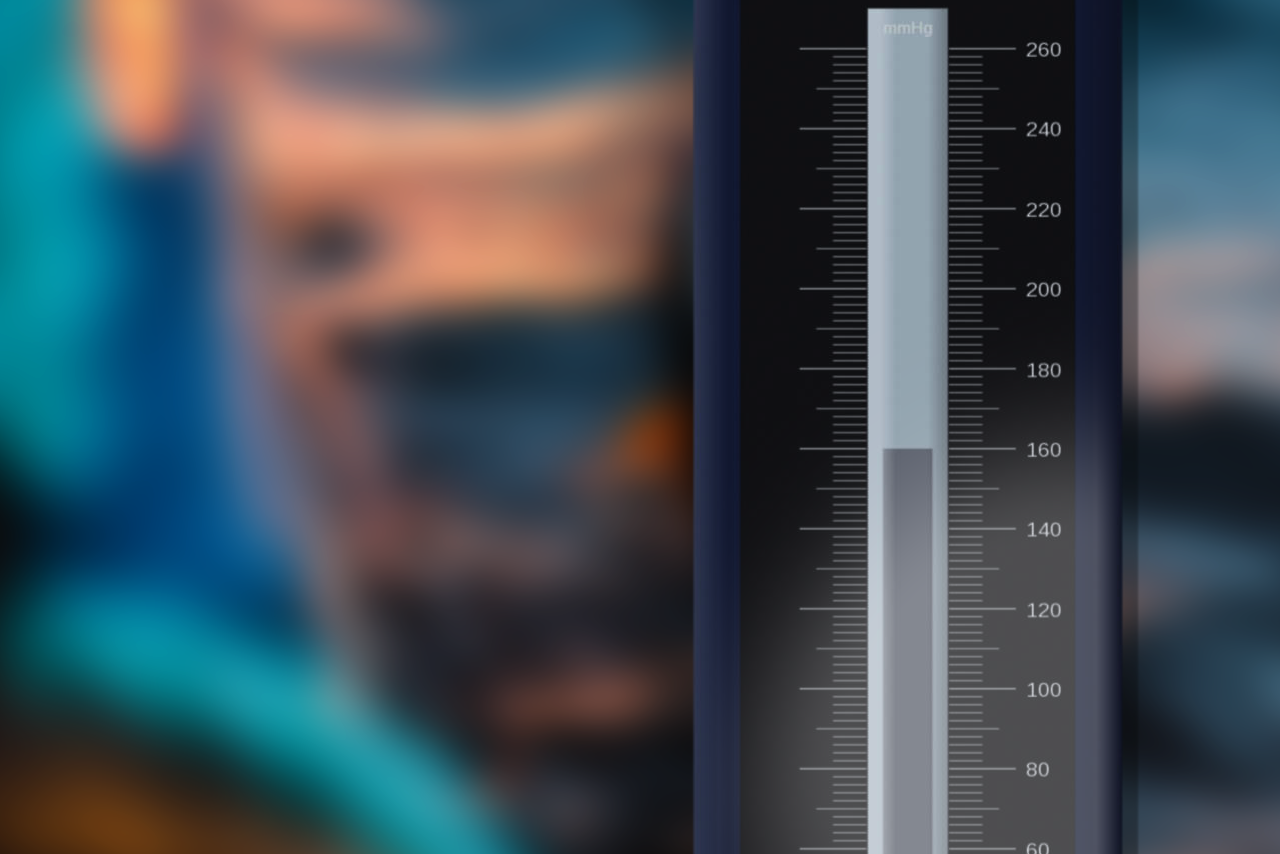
160 mmHg
